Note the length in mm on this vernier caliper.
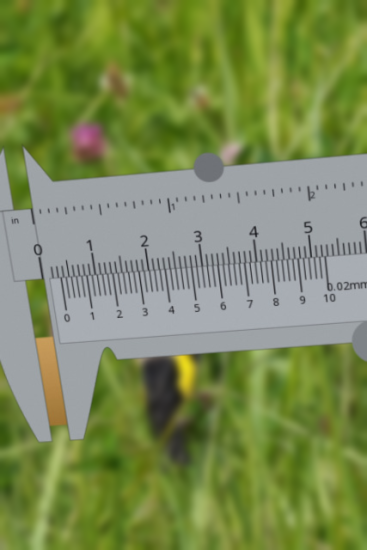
3.5 mm
